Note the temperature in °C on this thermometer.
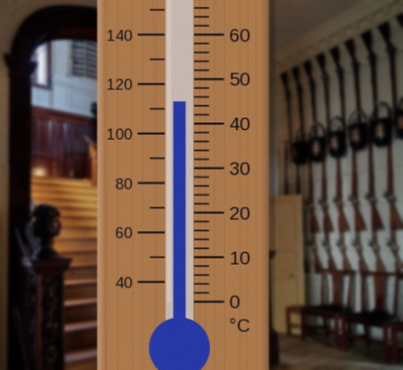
45 °C
